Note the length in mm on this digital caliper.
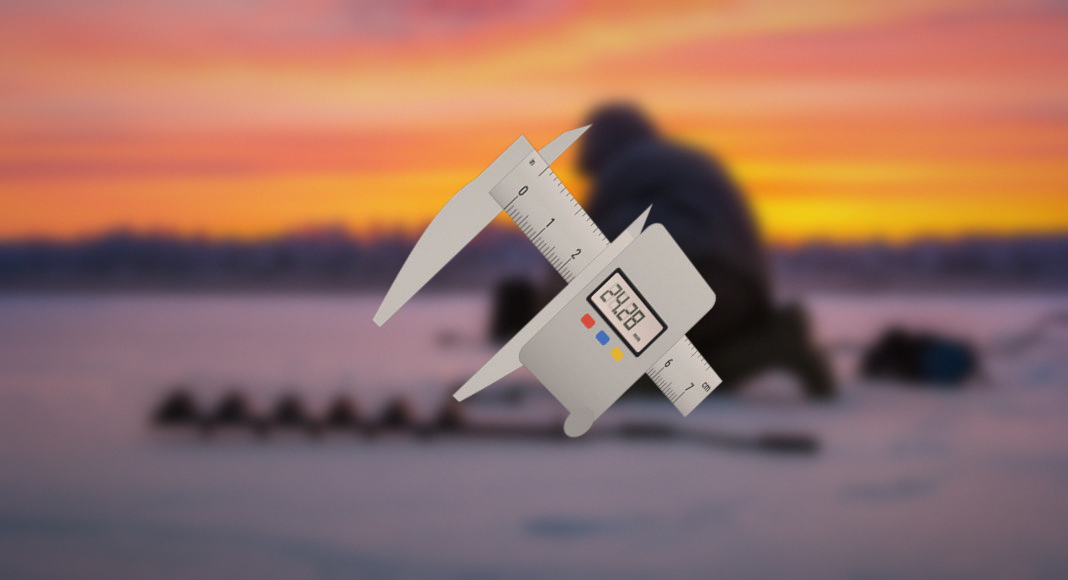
24.28 mm
